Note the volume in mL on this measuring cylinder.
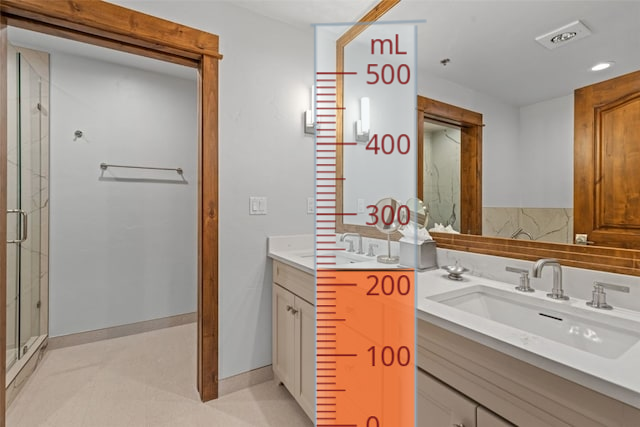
220 mL
